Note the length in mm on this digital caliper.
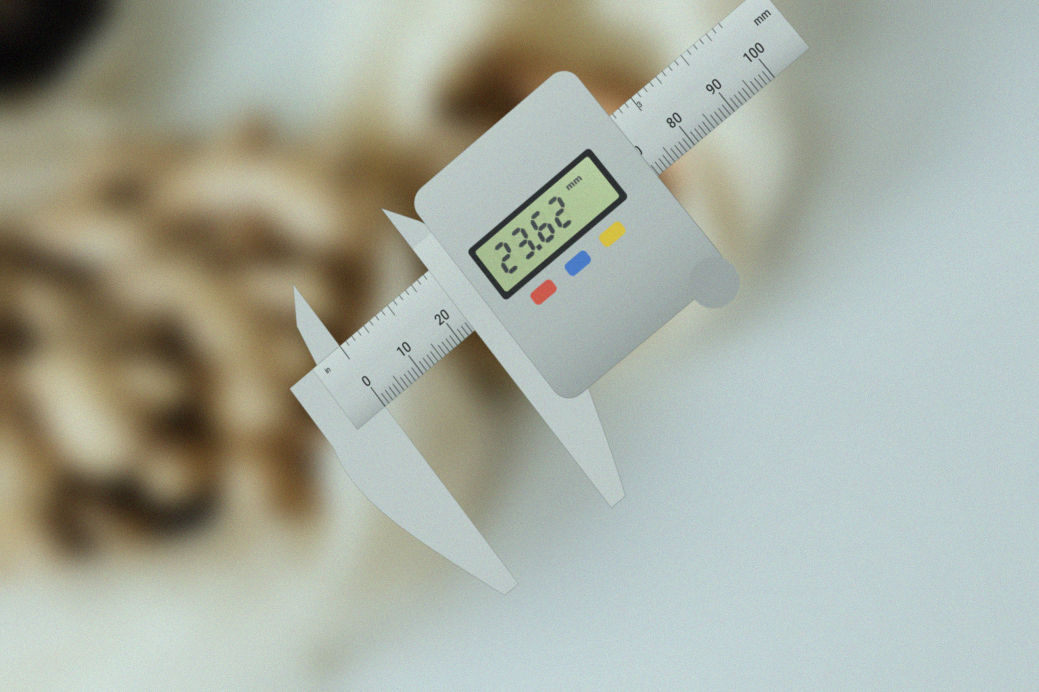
23.62 mm
